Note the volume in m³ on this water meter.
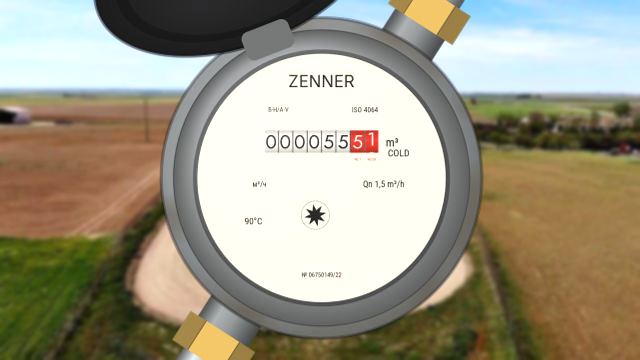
55.51 m³
